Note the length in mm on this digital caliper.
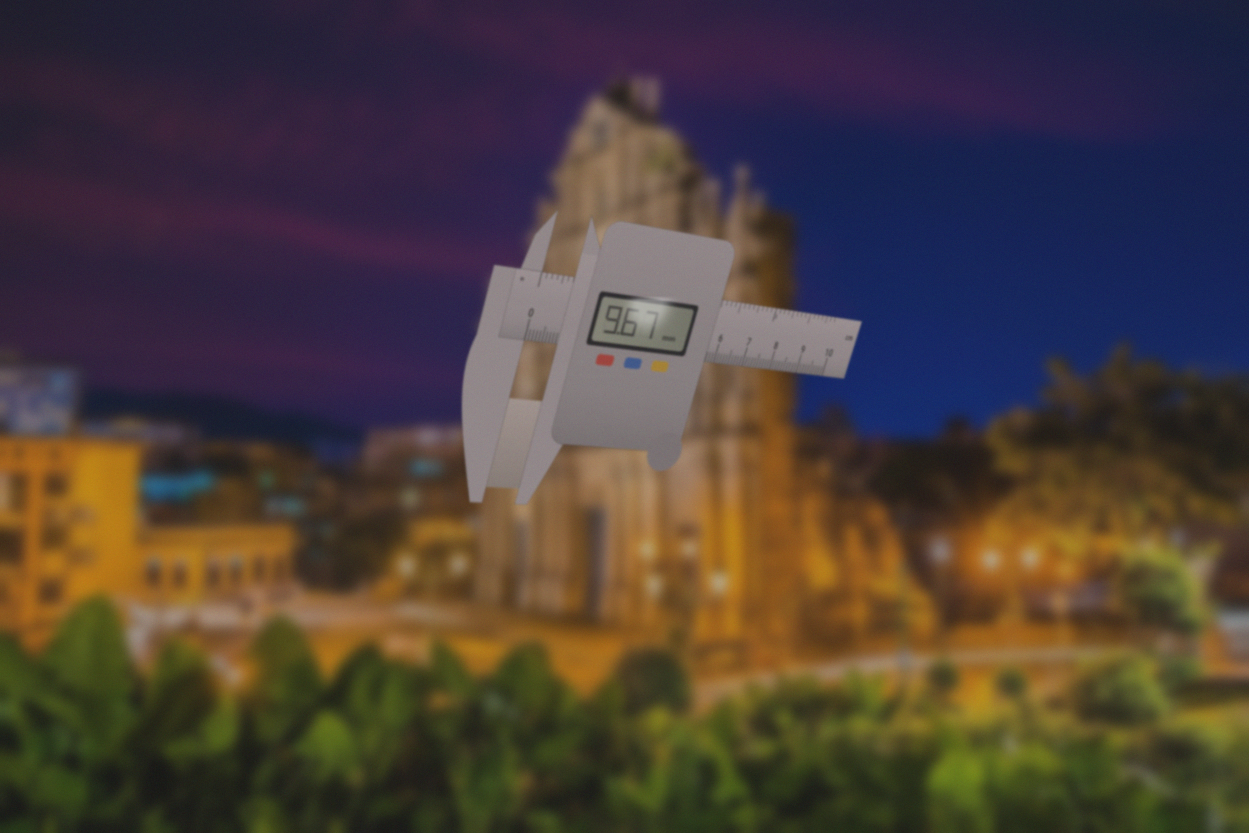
9.67 mm
